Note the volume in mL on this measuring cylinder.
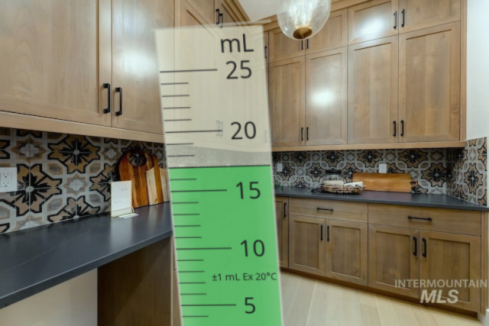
17 mL
